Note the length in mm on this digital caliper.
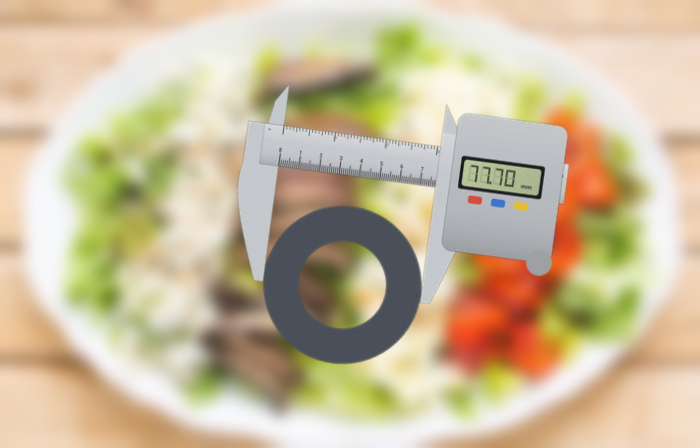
77.70 mm
